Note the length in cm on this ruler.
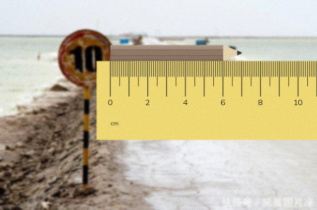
7 cm
